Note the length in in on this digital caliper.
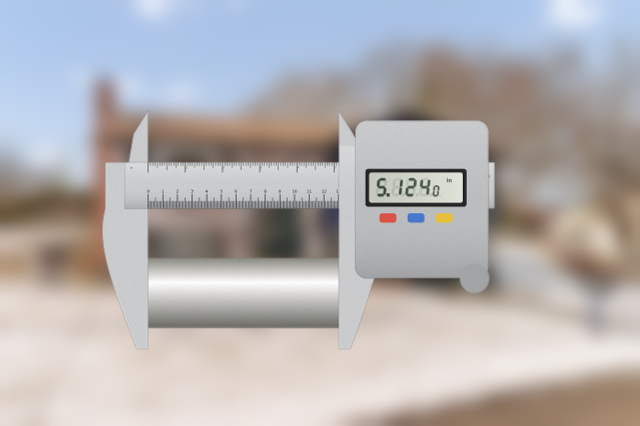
5.1240 in
